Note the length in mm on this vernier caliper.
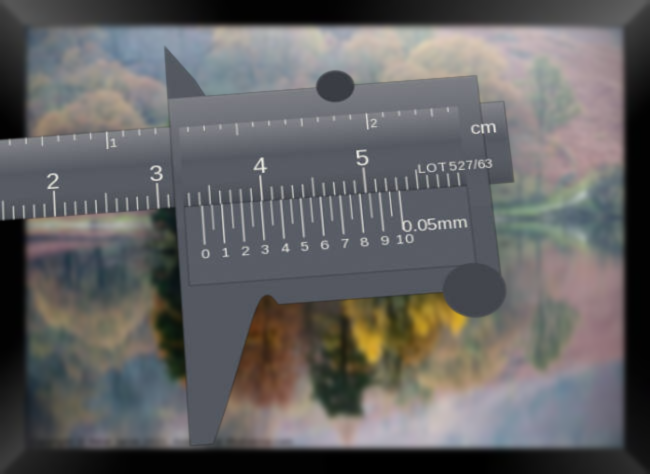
34.2 mm
